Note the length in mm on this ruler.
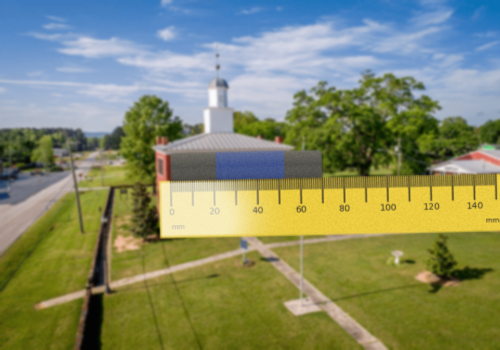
70 mm
